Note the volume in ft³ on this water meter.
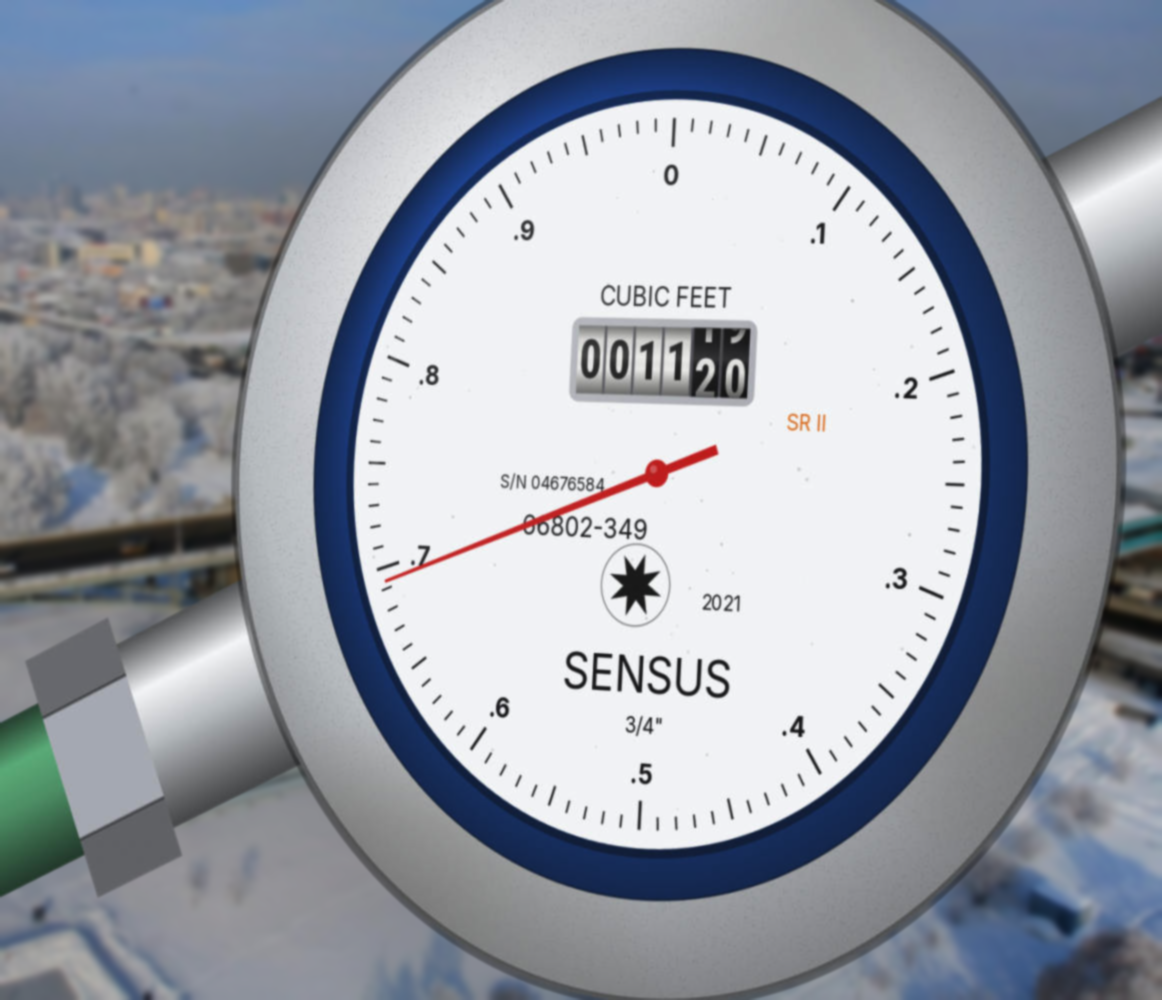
1119.69 ft³
